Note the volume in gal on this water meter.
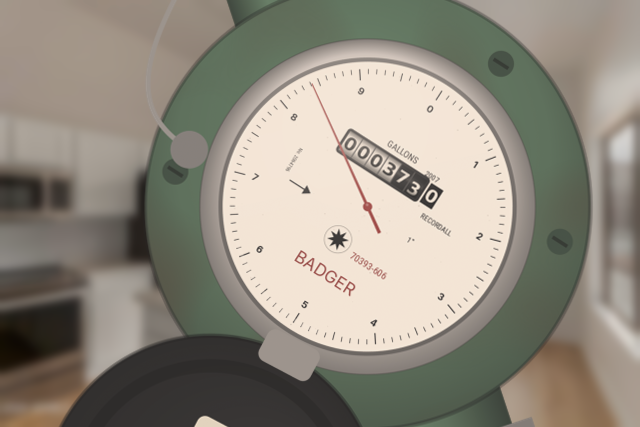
3728.4 gal
